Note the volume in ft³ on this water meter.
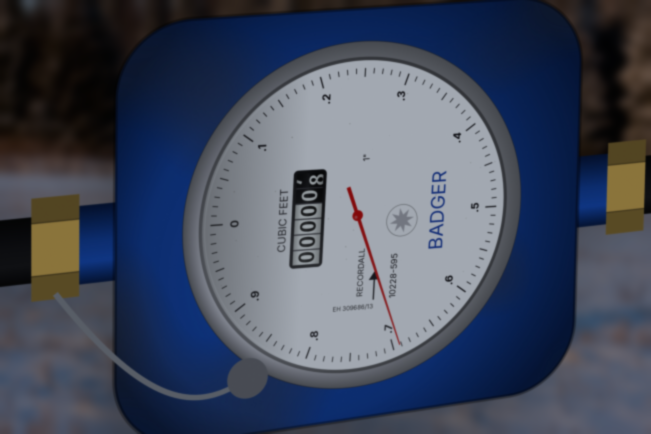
7.69 ft³
